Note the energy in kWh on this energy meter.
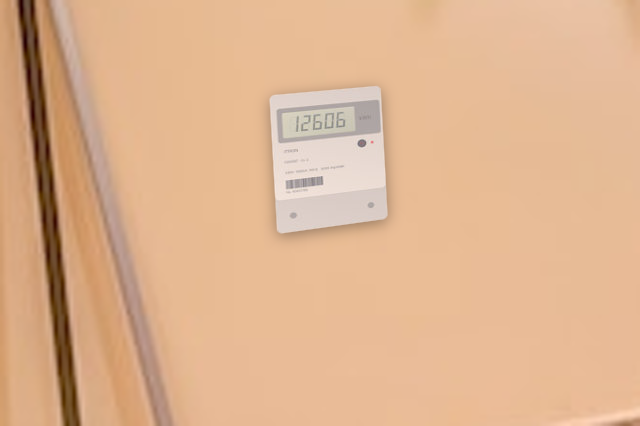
12606 kWh
